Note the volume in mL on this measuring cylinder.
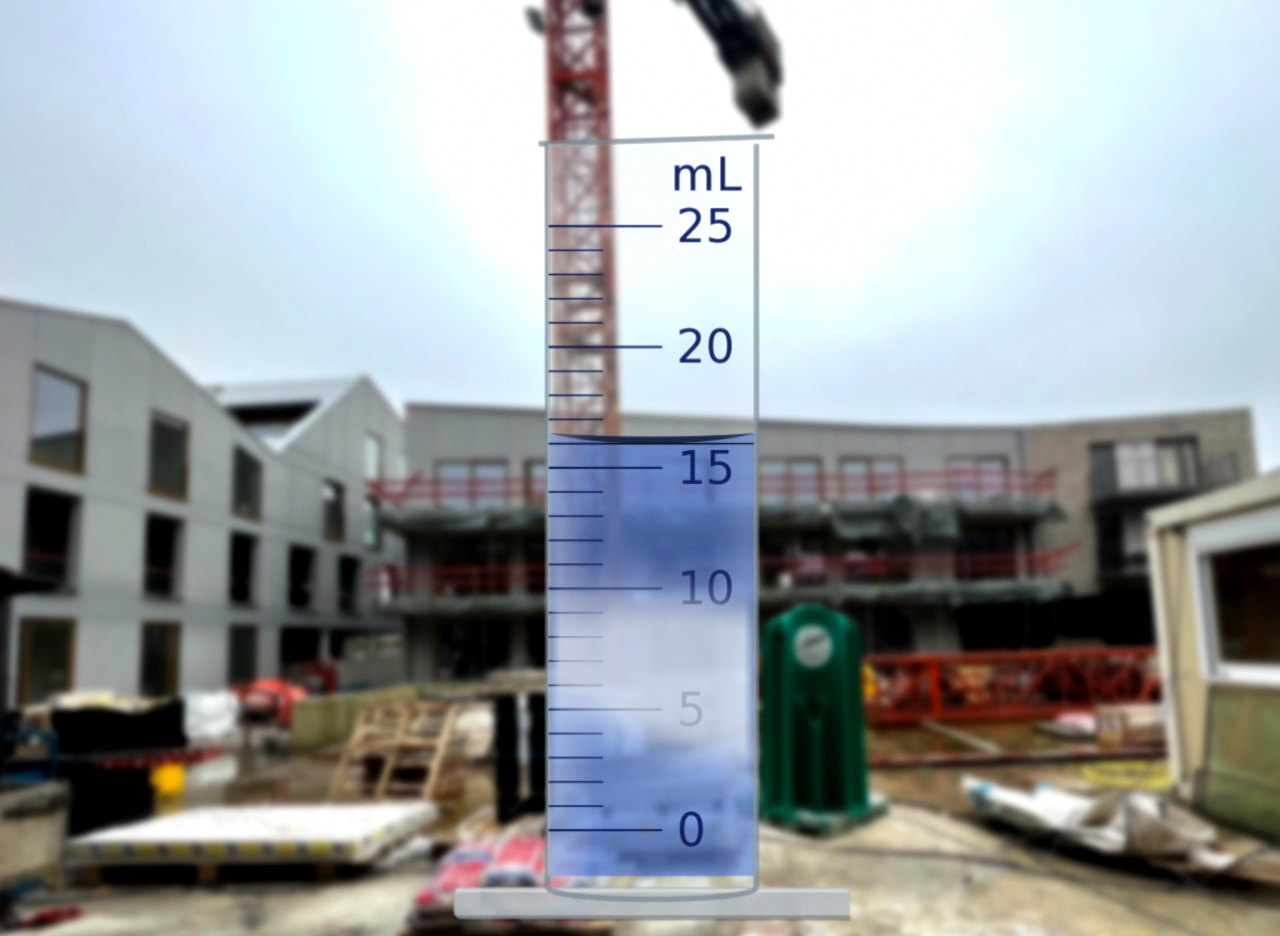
16 mL
